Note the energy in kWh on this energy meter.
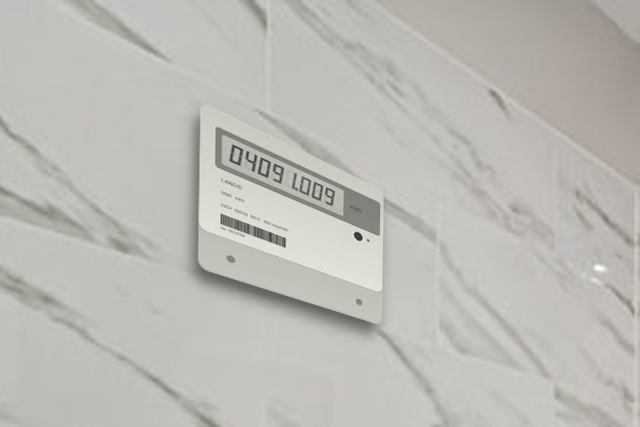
4091.009 kWh
